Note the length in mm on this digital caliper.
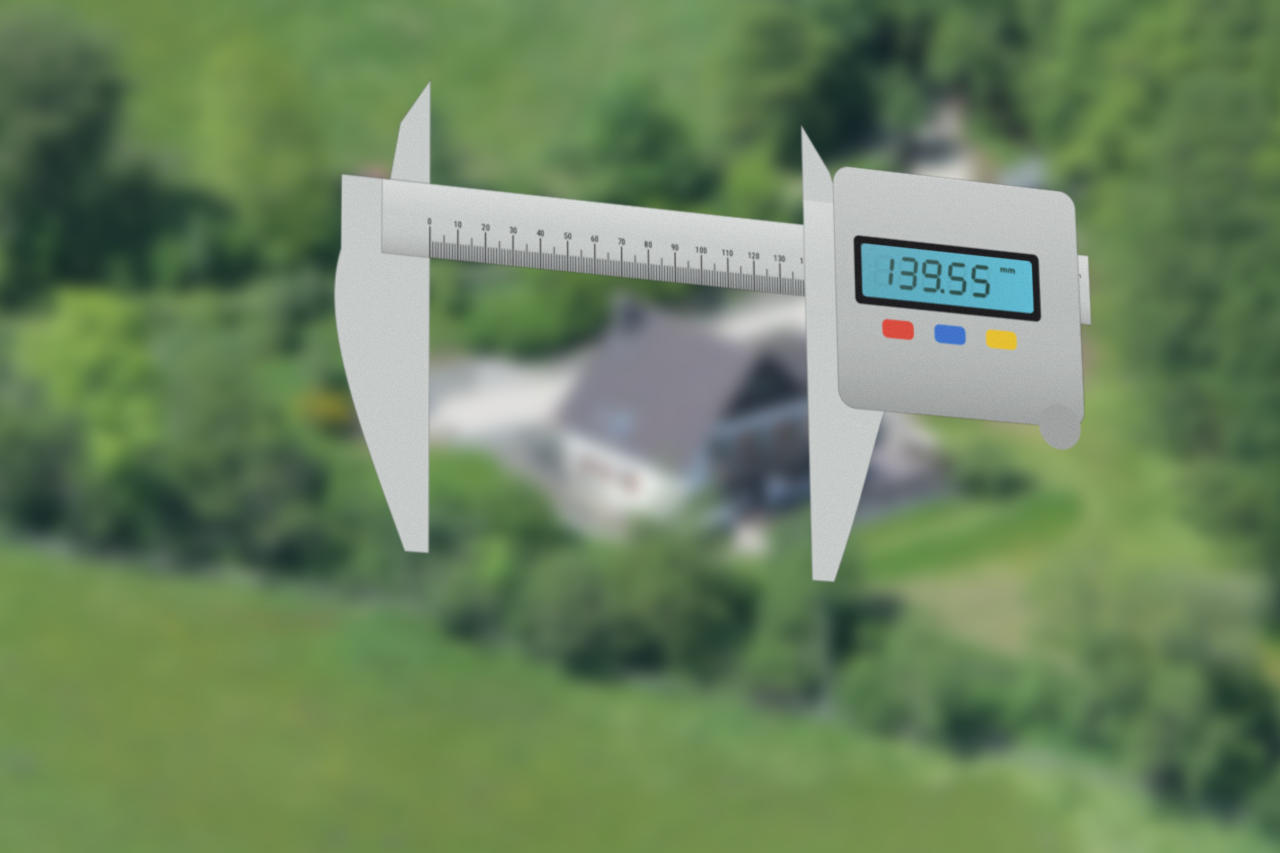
139.55 mm
